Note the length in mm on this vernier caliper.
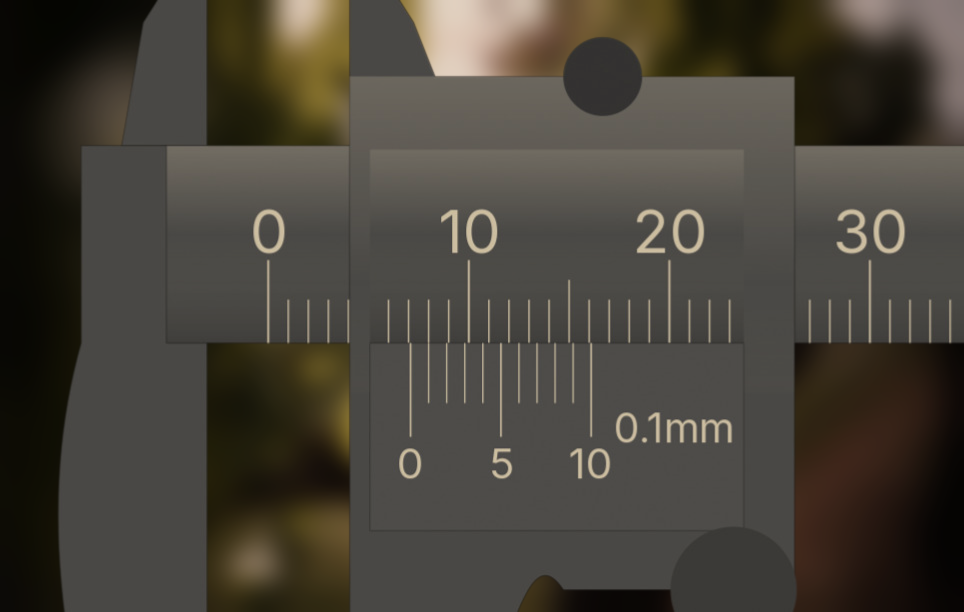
7.1 mm
